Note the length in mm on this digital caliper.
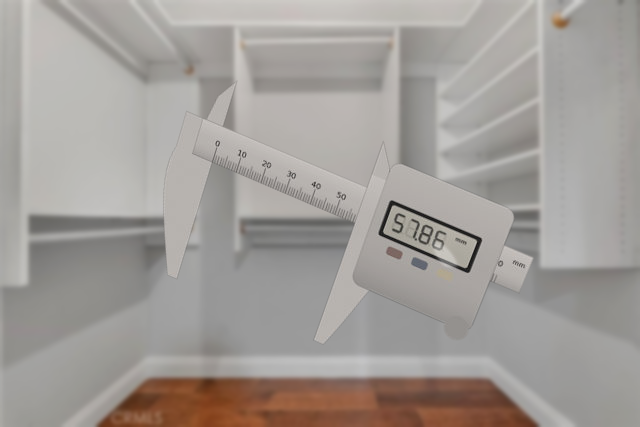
57.86 mm
